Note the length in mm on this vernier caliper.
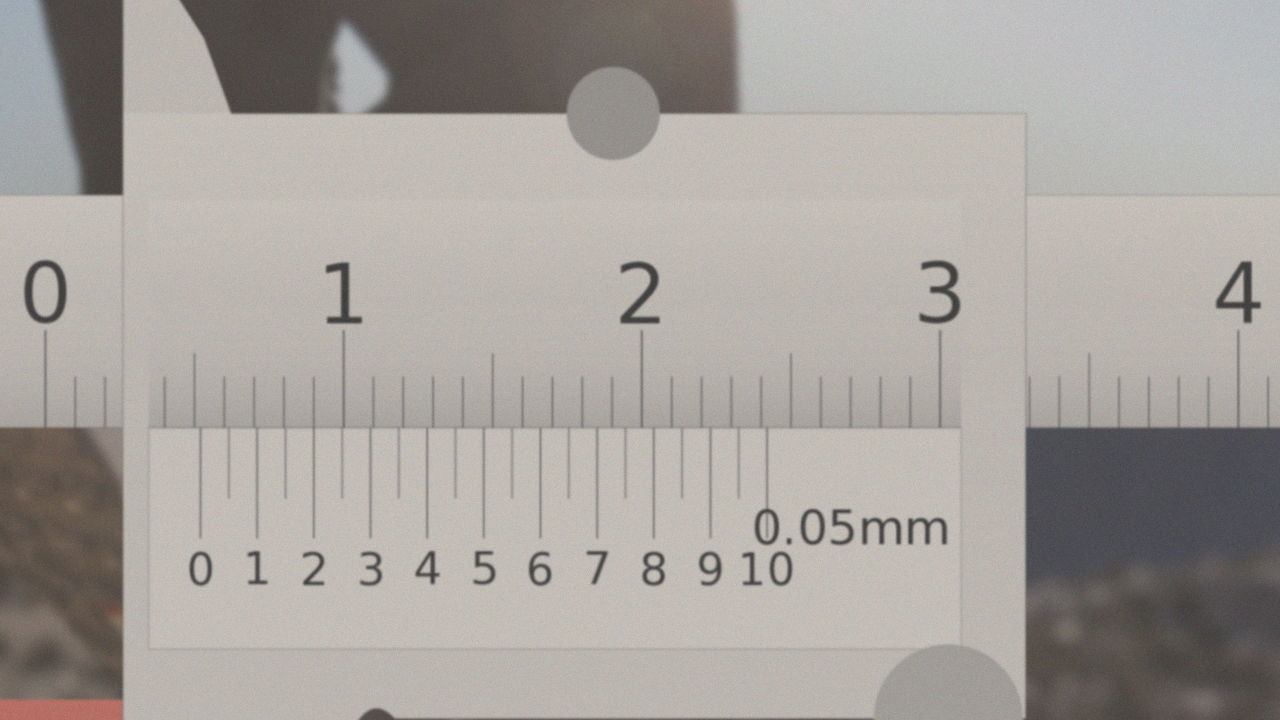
5.2 mm
